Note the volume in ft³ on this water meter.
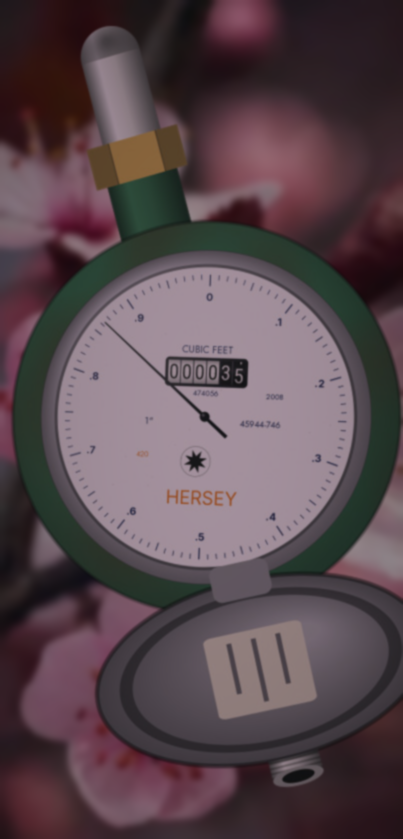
34.86 ft³
